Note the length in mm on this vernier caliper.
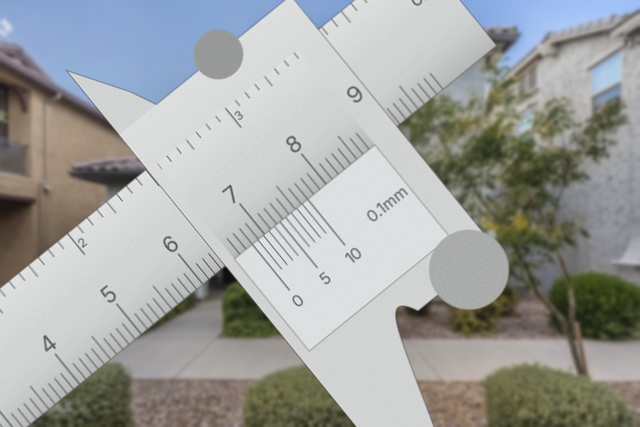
68.0 mm
